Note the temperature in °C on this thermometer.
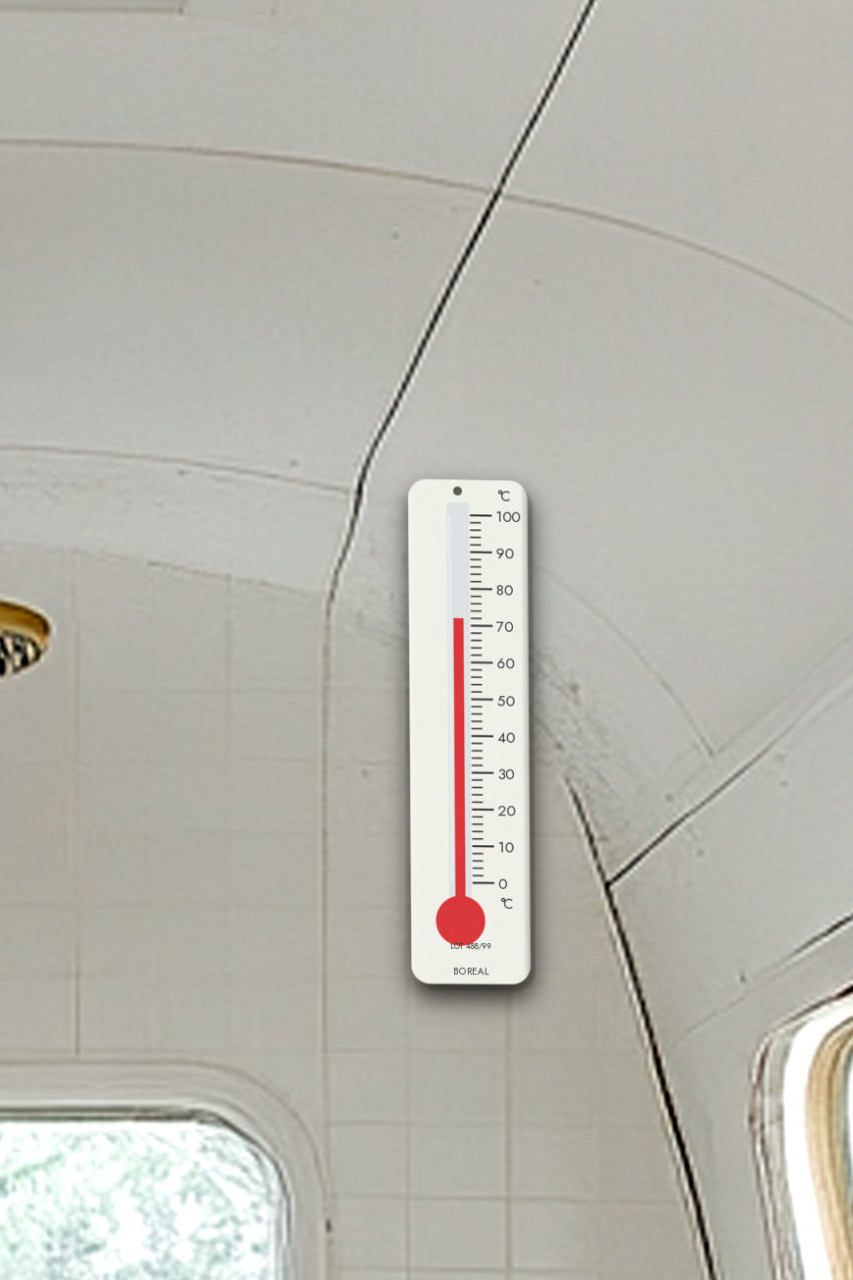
72 °C
